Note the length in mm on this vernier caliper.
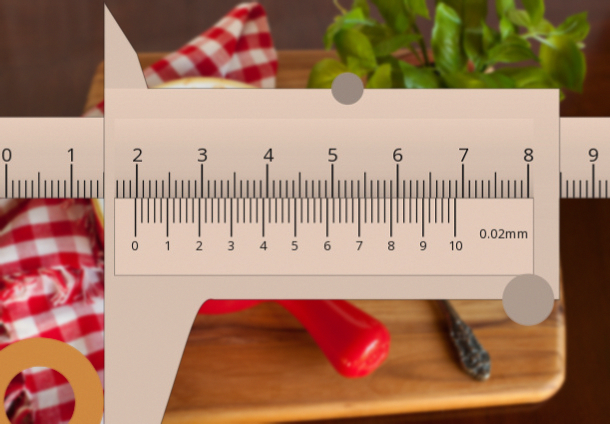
19.8 mm
